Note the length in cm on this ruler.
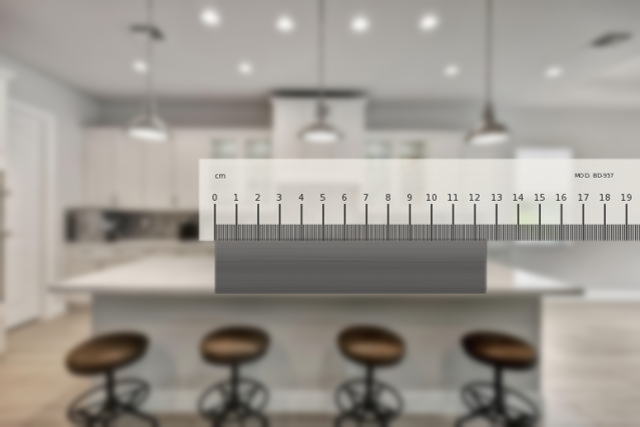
12.5 cm
